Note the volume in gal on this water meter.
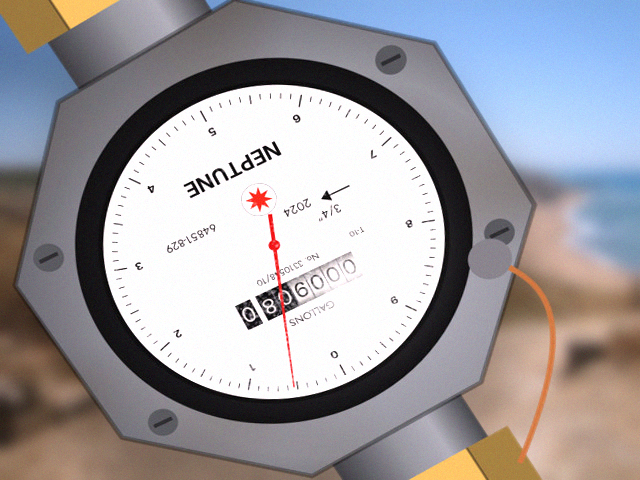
9080.5 gal
